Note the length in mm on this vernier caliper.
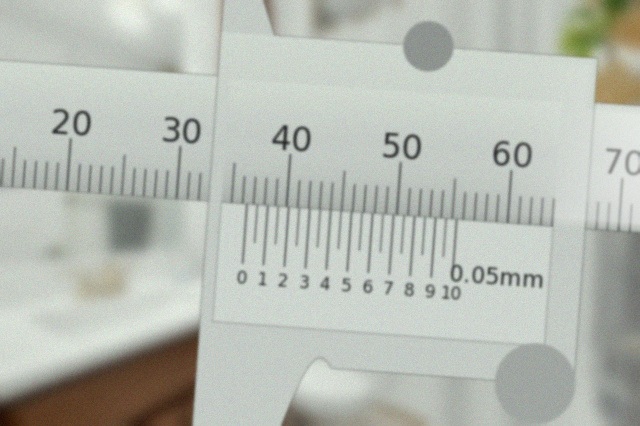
36.4 mm
